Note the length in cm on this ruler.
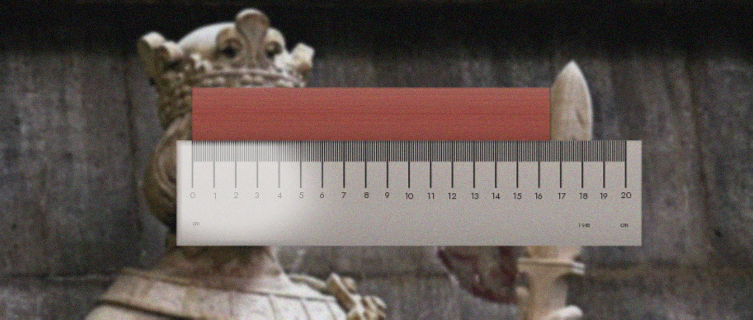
16.5 cm
